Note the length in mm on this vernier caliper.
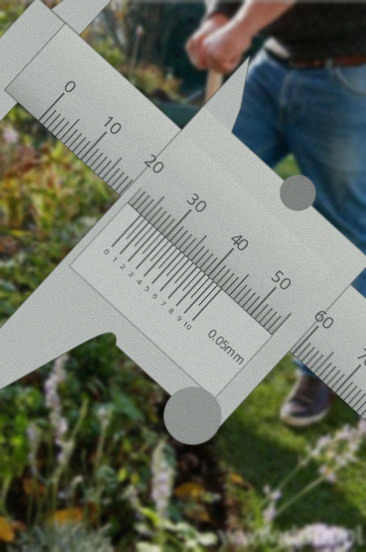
24.2 mm
